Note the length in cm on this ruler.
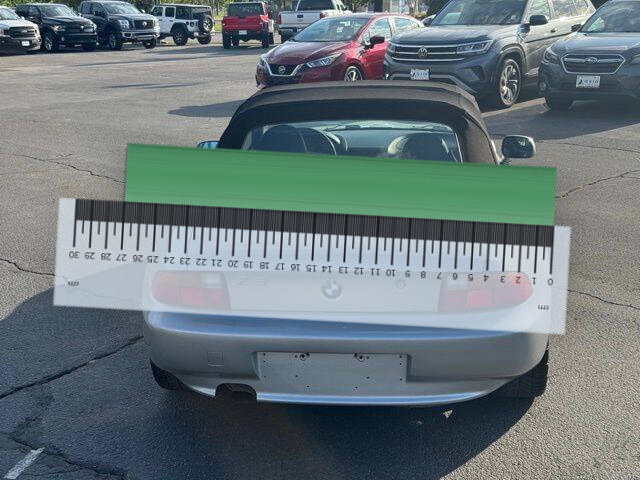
27 cm
